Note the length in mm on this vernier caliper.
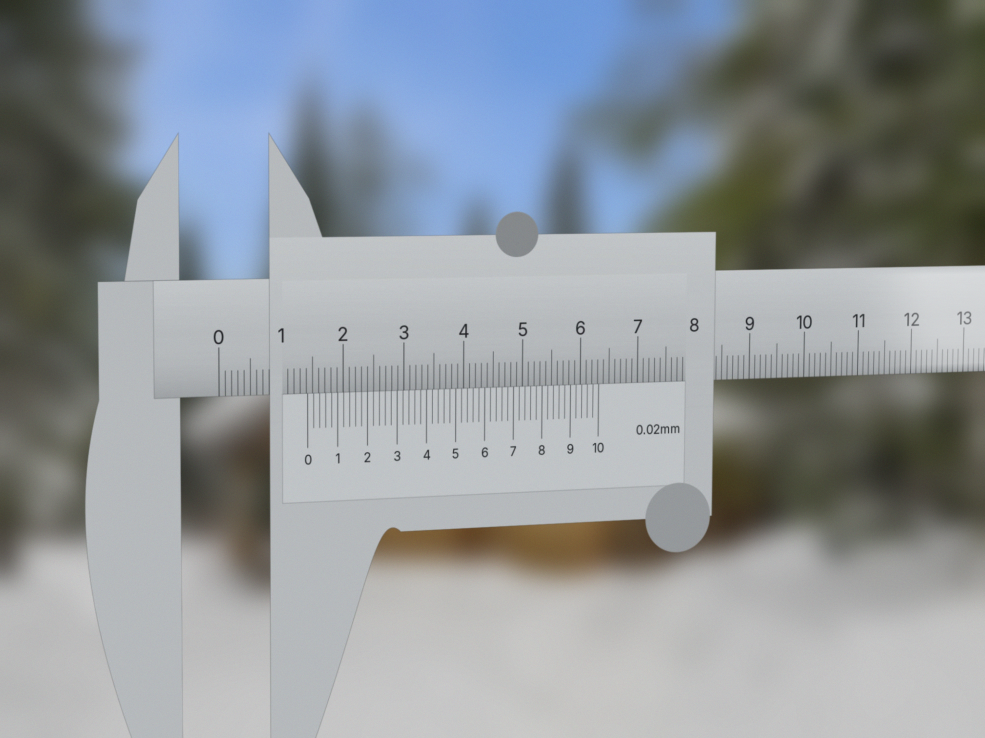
14.2 mm
